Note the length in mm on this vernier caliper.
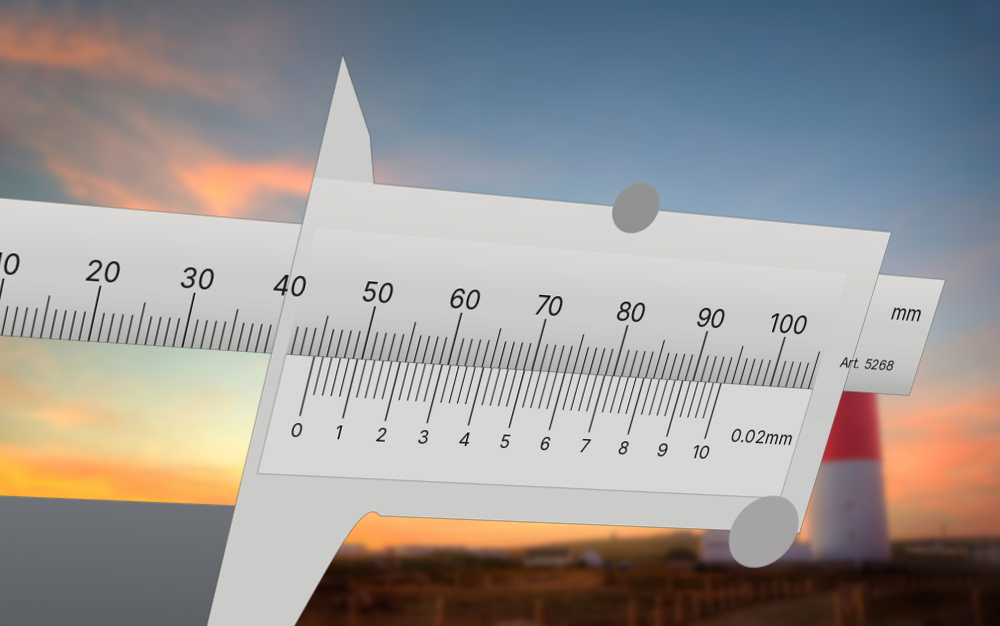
44.6 mm
